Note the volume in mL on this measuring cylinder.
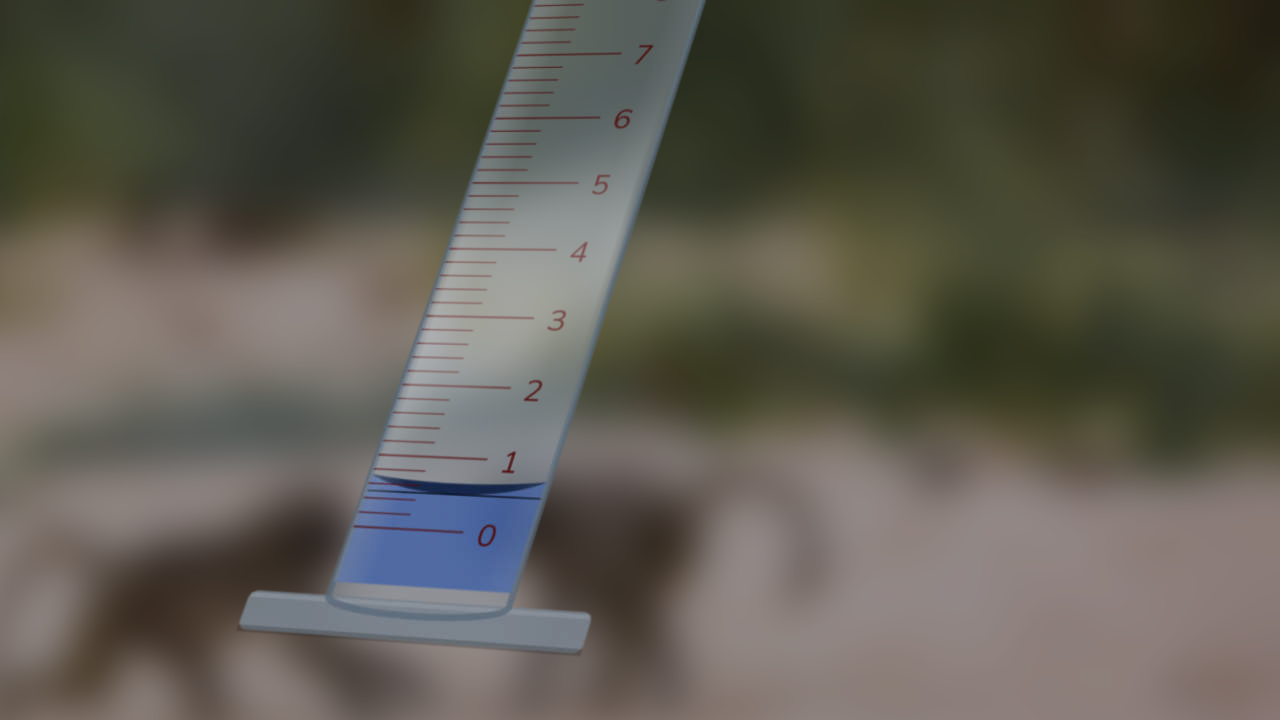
0.5 mL
